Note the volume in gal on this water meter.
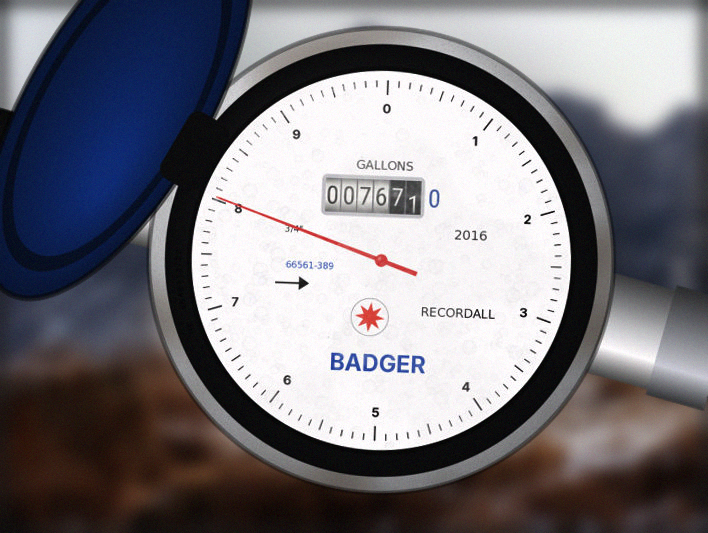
76708.0 gal
